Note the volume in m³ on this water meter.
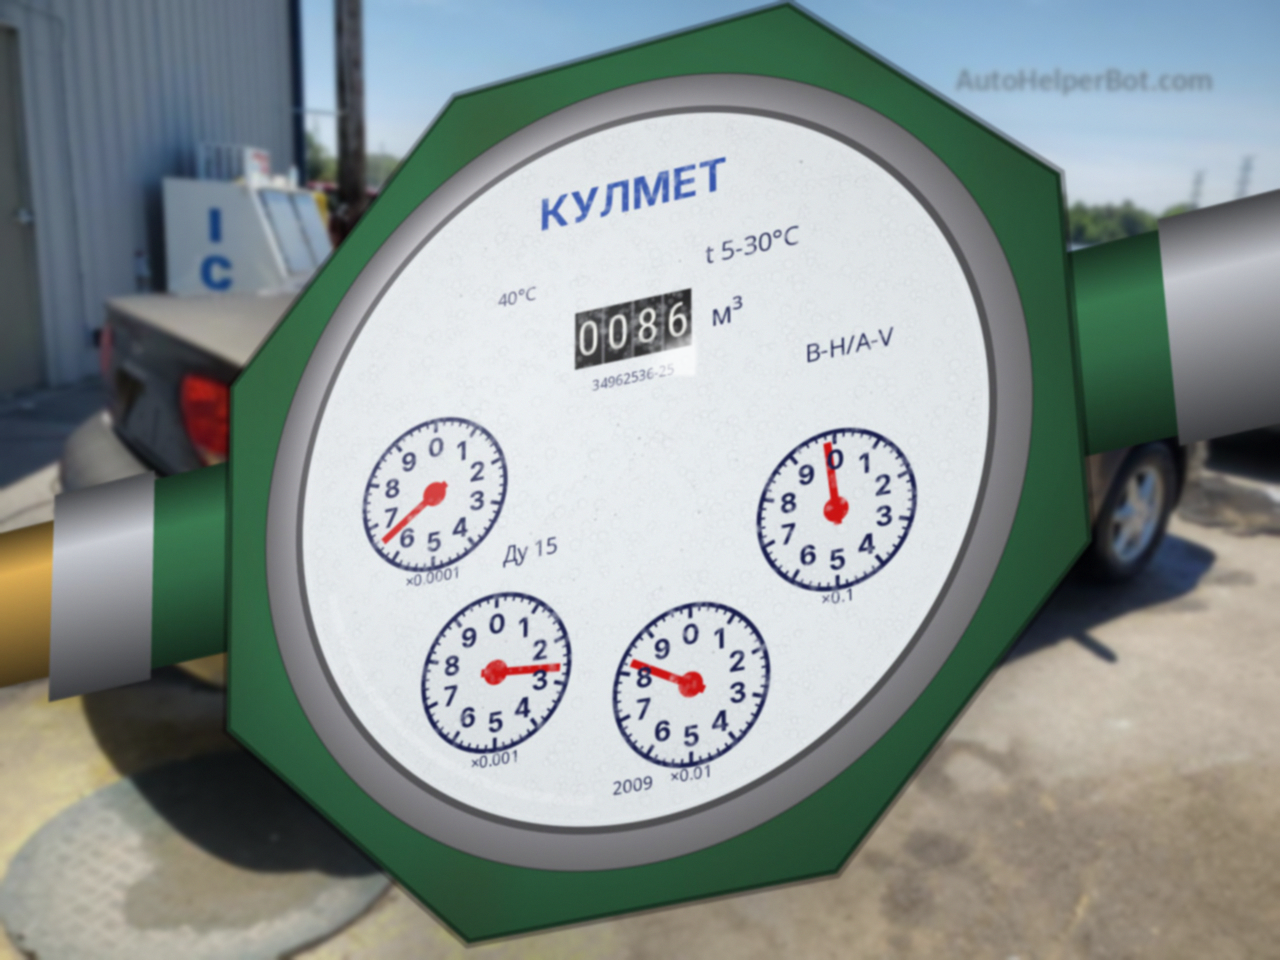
85.9826 m³
